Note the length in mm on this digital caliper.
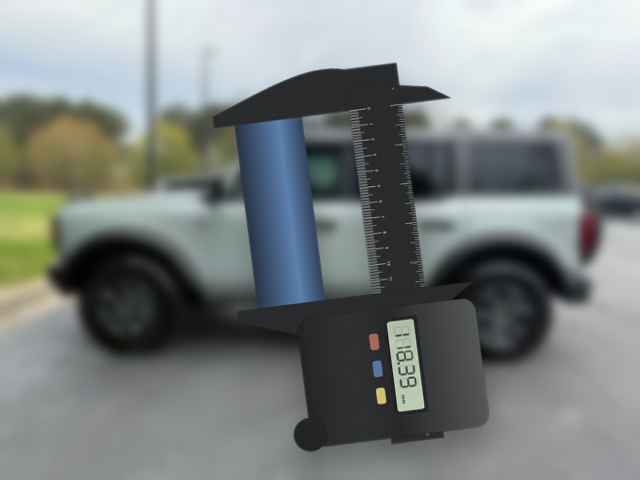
118.39 mm
